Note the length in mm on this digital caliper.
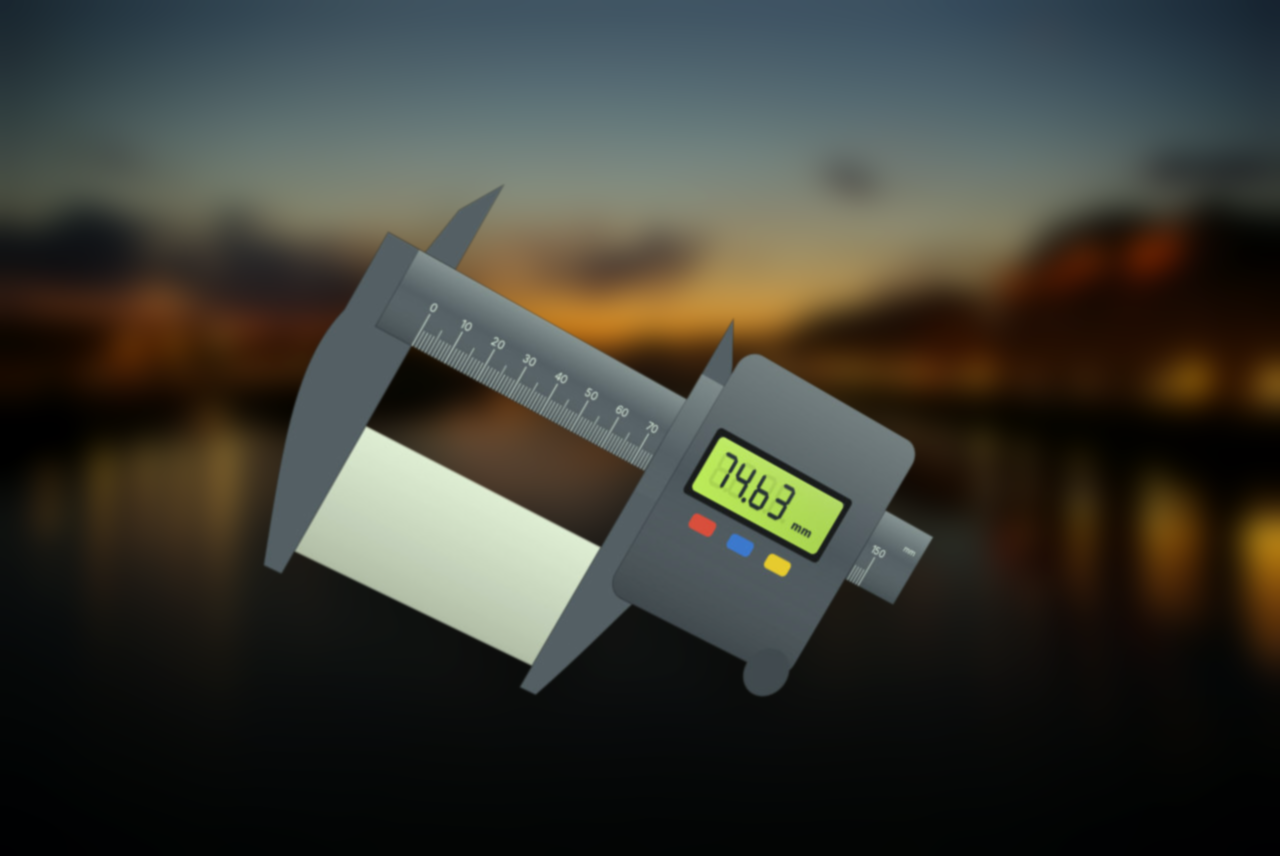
74.63 mm
